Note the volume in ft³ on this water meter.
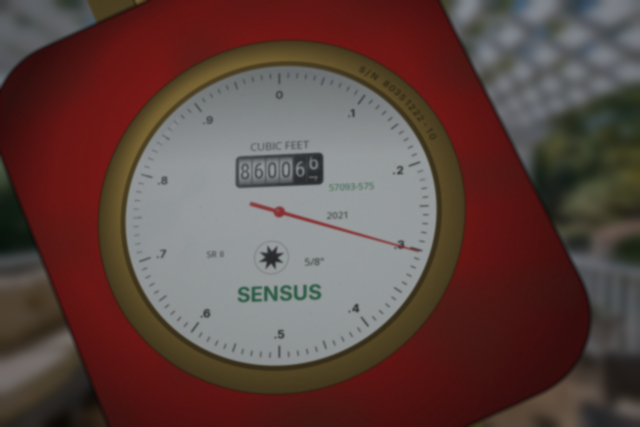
860066.30 ft³
